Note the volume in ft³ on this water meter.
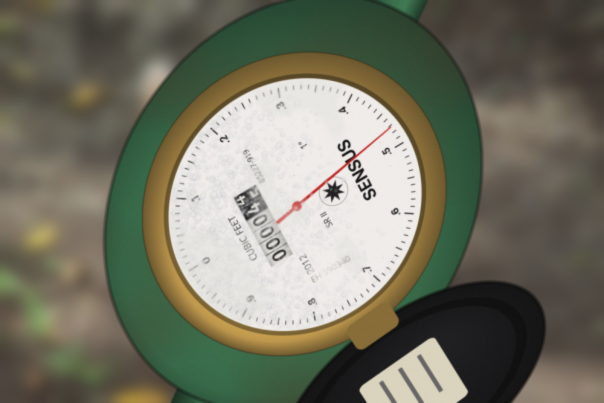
44.47 ft³
